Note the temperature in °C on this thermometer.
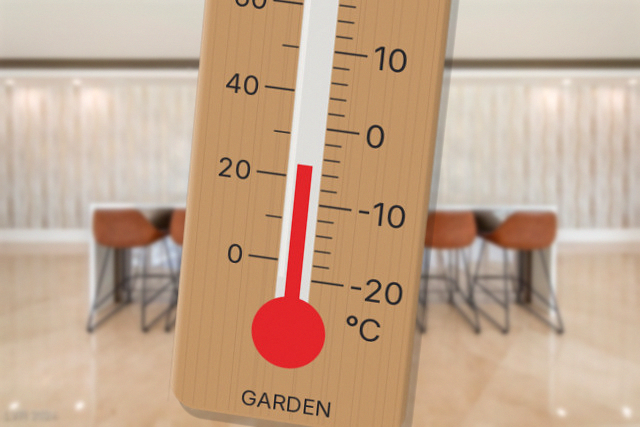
-5 °C
